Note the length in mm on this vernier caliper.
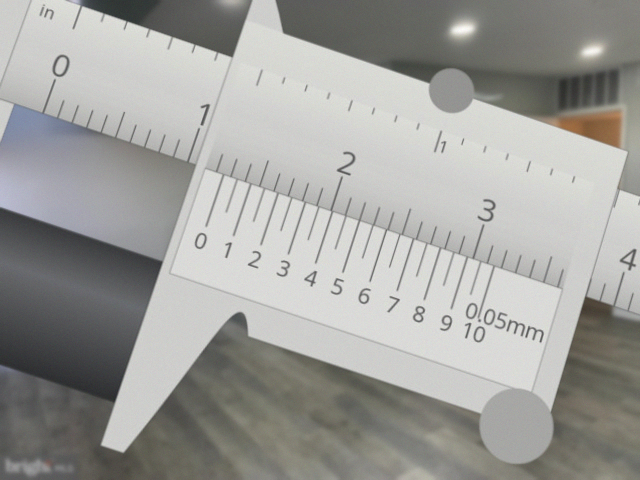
12.5 mm
